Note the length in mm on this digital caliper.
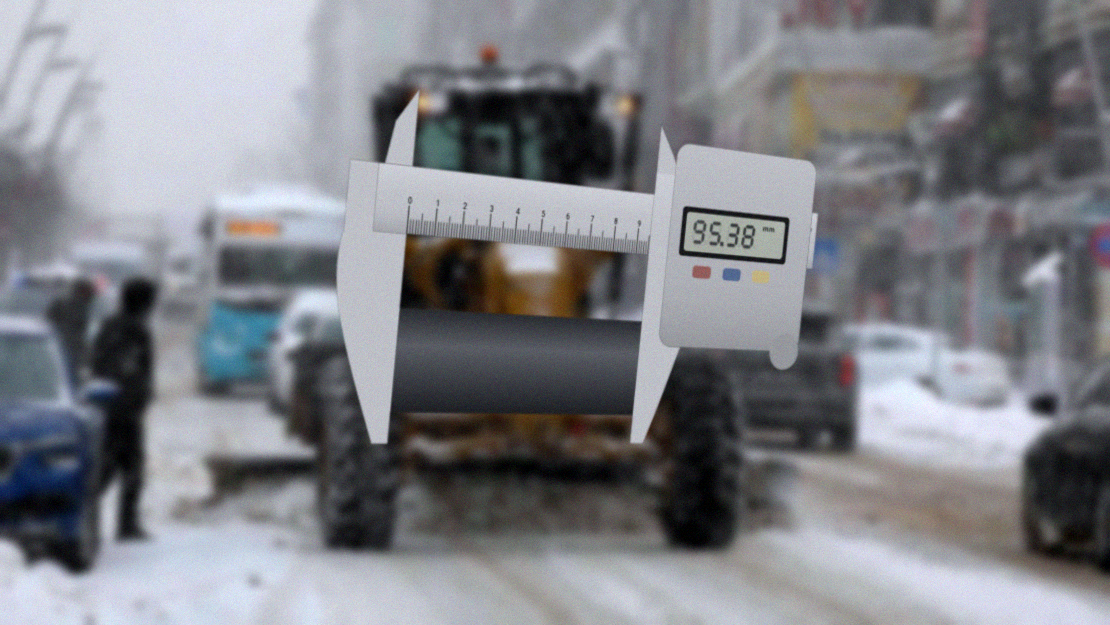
95.38 mm
